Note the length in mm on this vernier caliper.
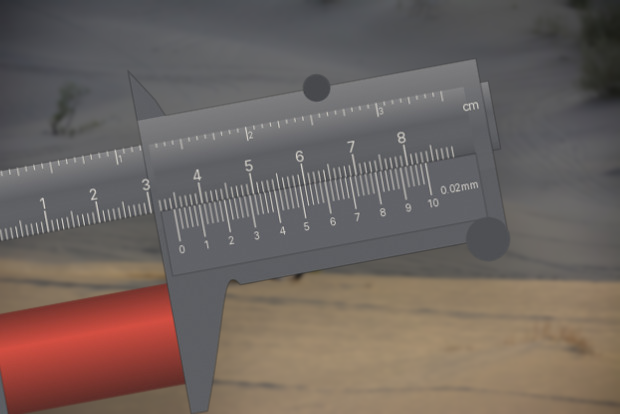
34.5 mm
